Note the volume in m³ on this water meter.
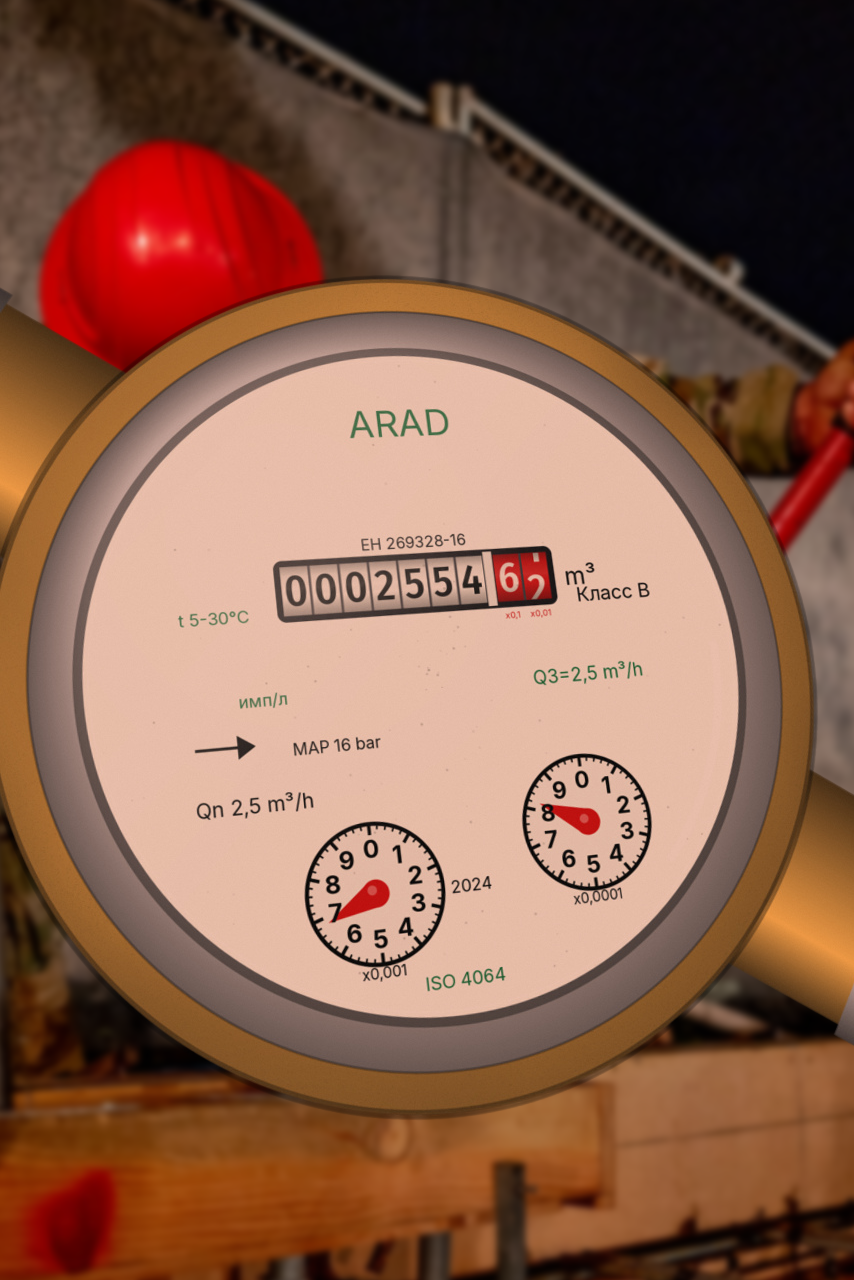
2554.6168 m³
